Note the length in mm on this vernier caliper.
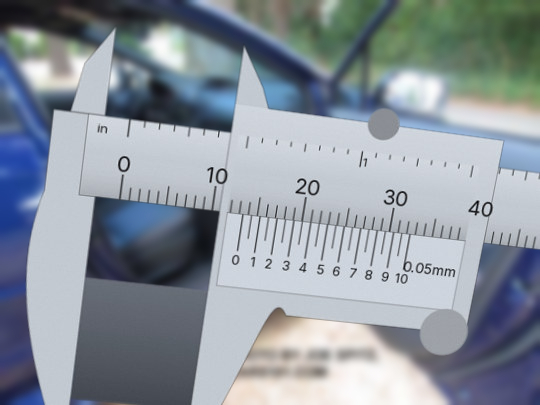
13.4 mm
